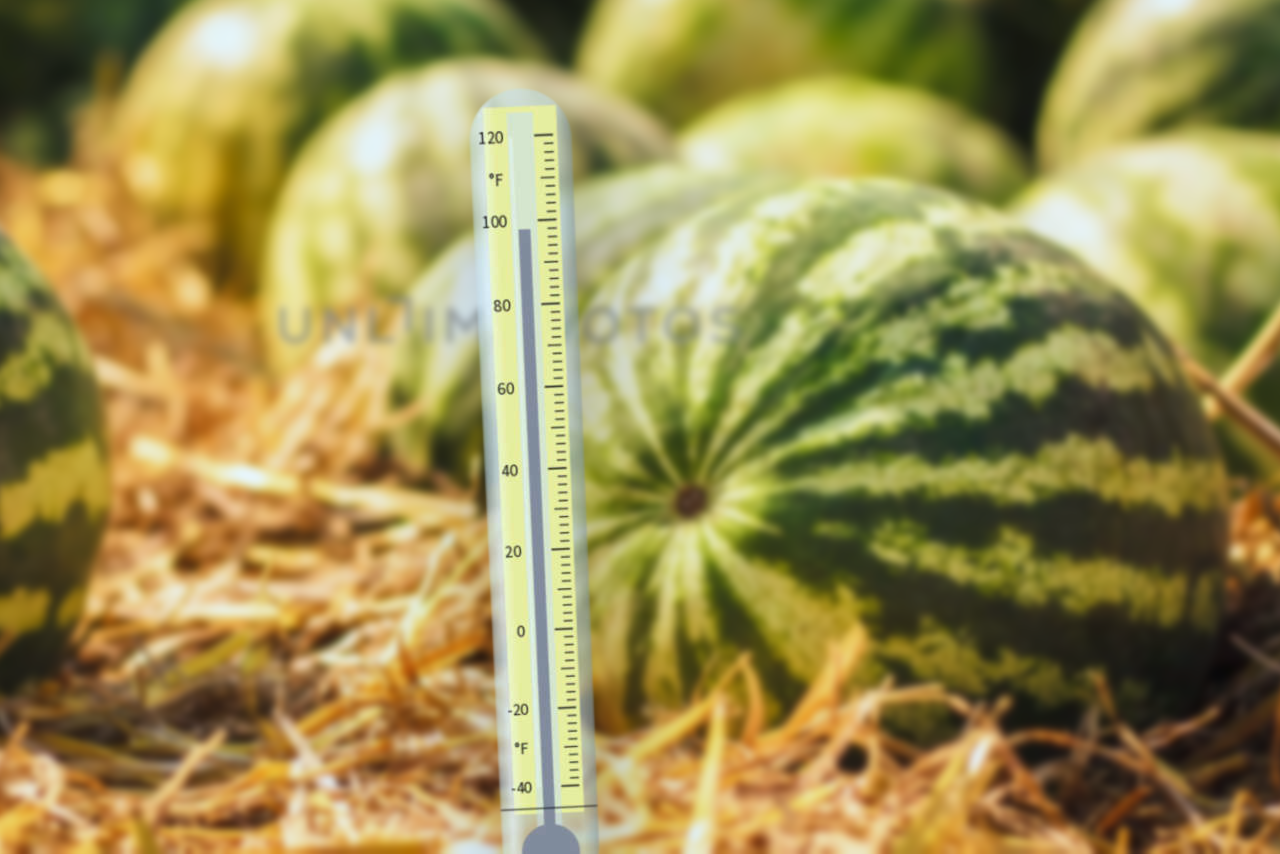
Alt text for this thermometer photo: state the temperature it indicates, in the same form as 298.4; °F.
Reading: 98; °F
